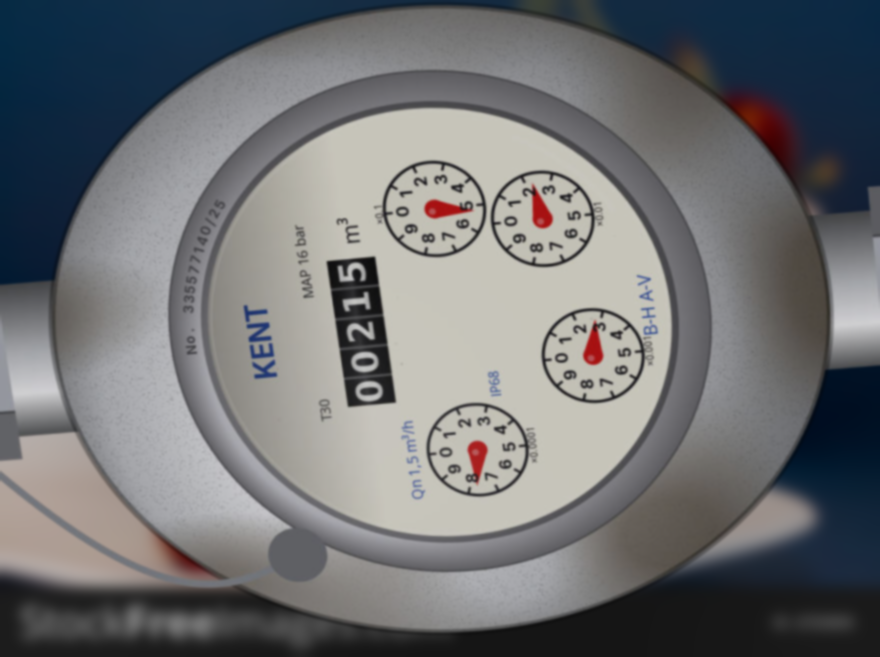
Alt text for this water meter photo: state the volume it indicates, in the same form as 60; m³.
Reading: 215.5227; m³
